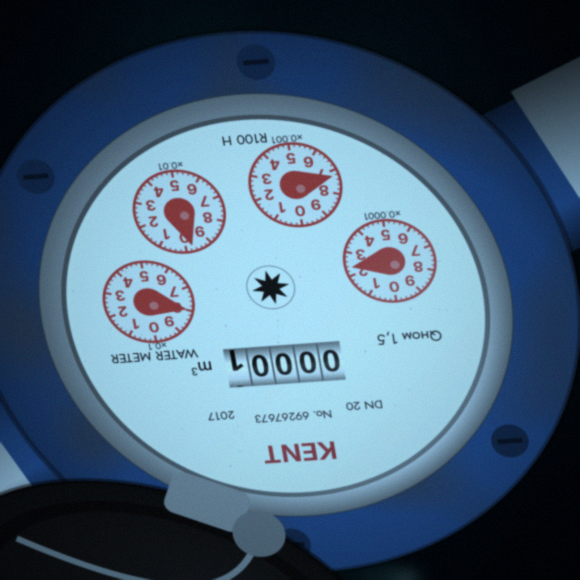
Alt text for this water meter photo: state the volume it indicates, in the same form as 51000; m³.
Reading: 0.7972; m³
